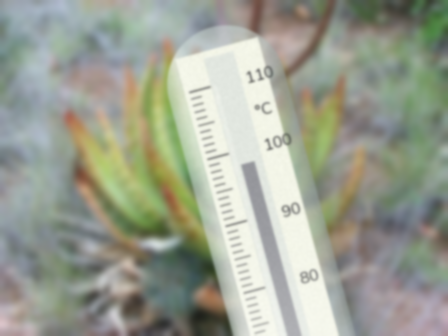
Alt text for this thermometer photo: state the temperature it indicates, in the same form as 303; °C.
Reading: 98; °C
